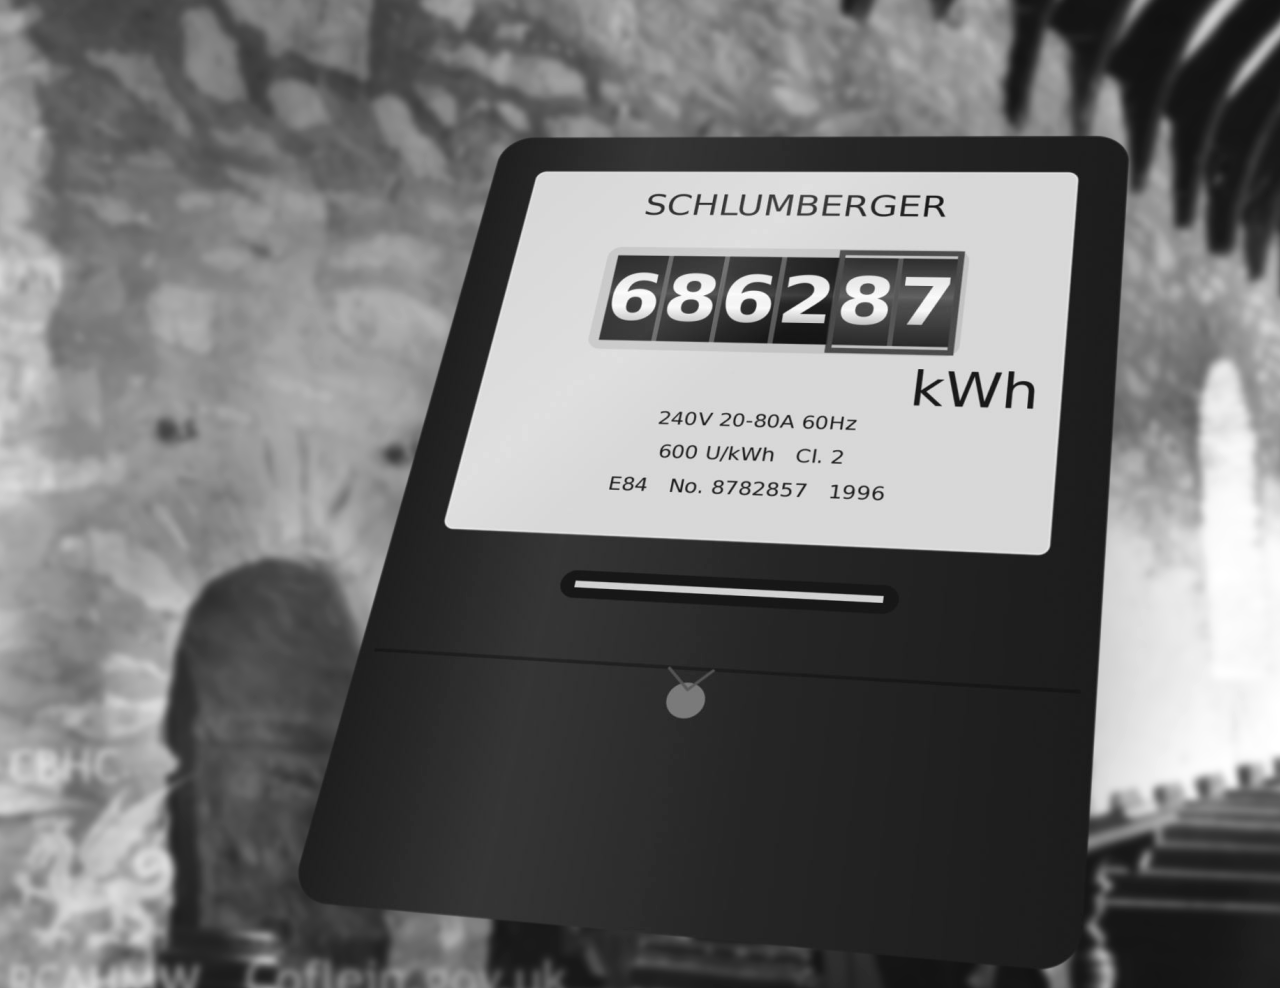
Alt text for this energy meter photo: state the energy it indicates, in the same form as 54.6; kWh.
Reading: 6862.87; kWh
